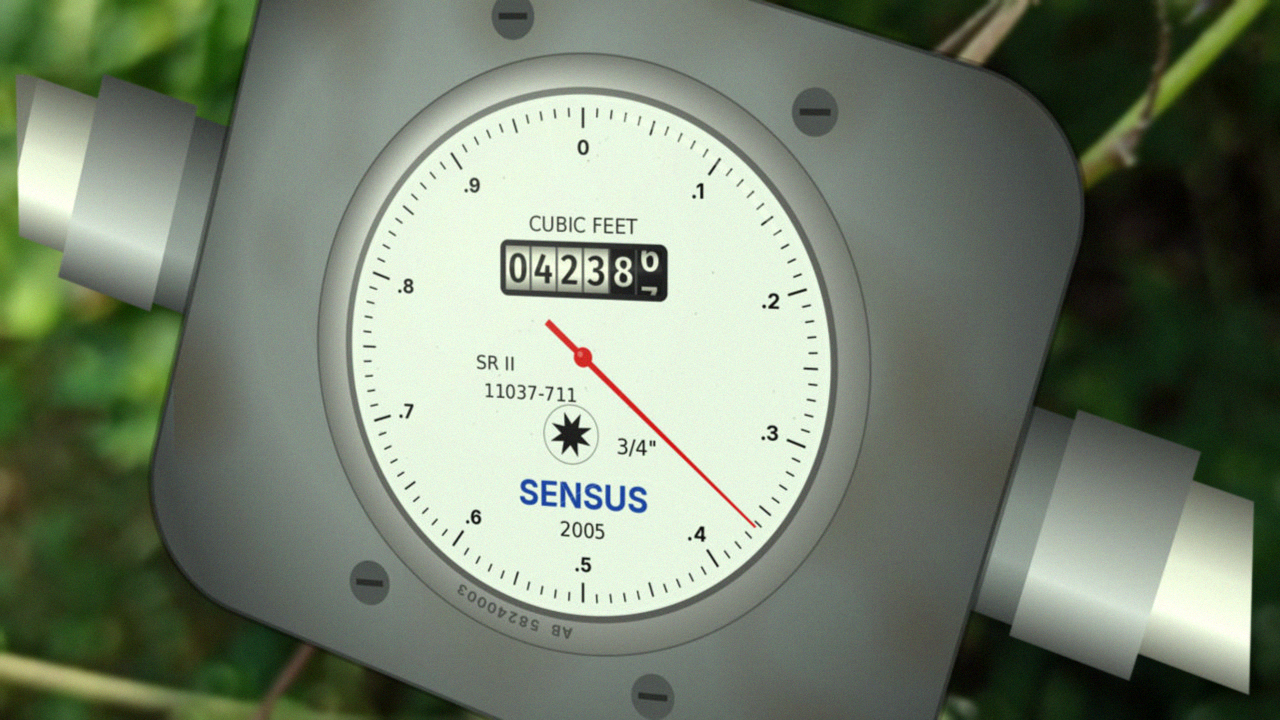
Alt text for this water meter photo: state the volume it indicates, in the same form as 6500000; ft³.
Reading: 42386.36; ft³
